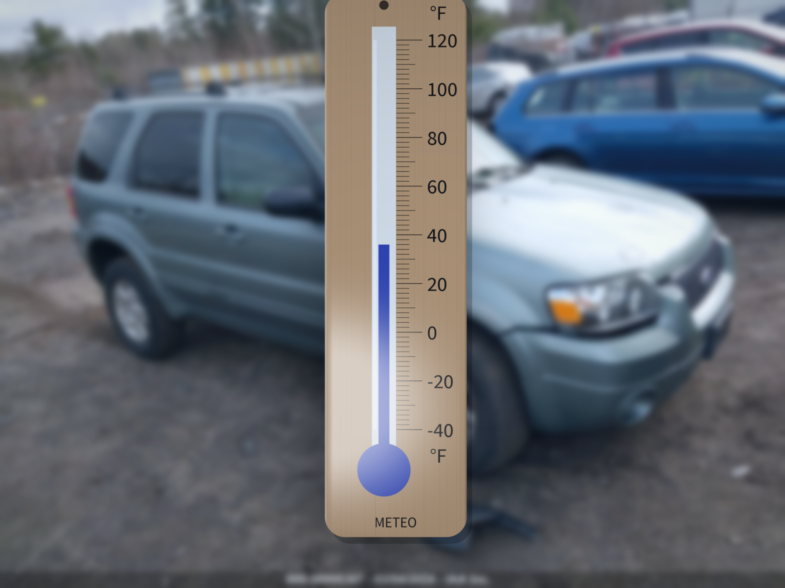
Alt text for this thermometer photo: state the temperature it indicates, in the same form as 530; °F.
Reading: 36; °F
